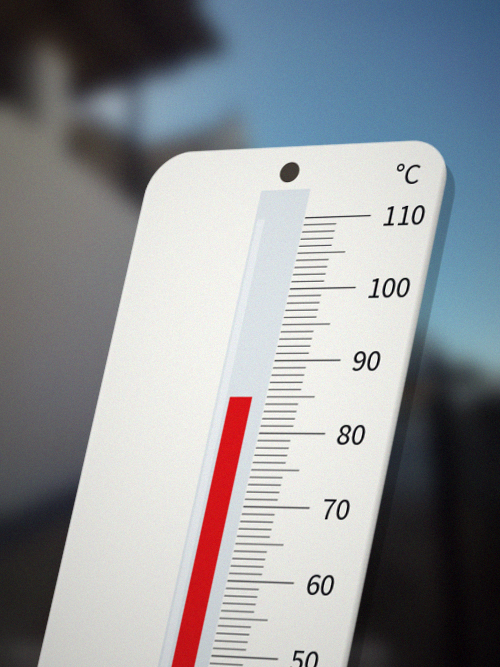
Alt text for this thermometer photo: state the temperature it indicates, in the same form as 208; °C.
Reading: 85; °C
